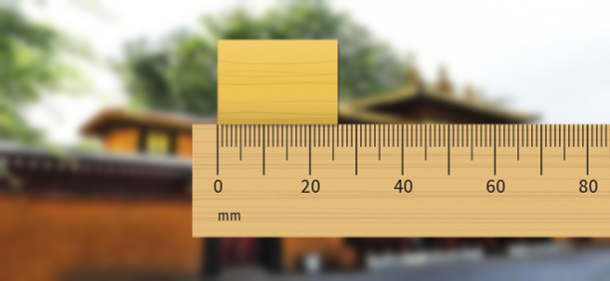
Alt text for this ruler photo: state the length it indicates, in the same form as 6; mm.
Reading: 26; mm
